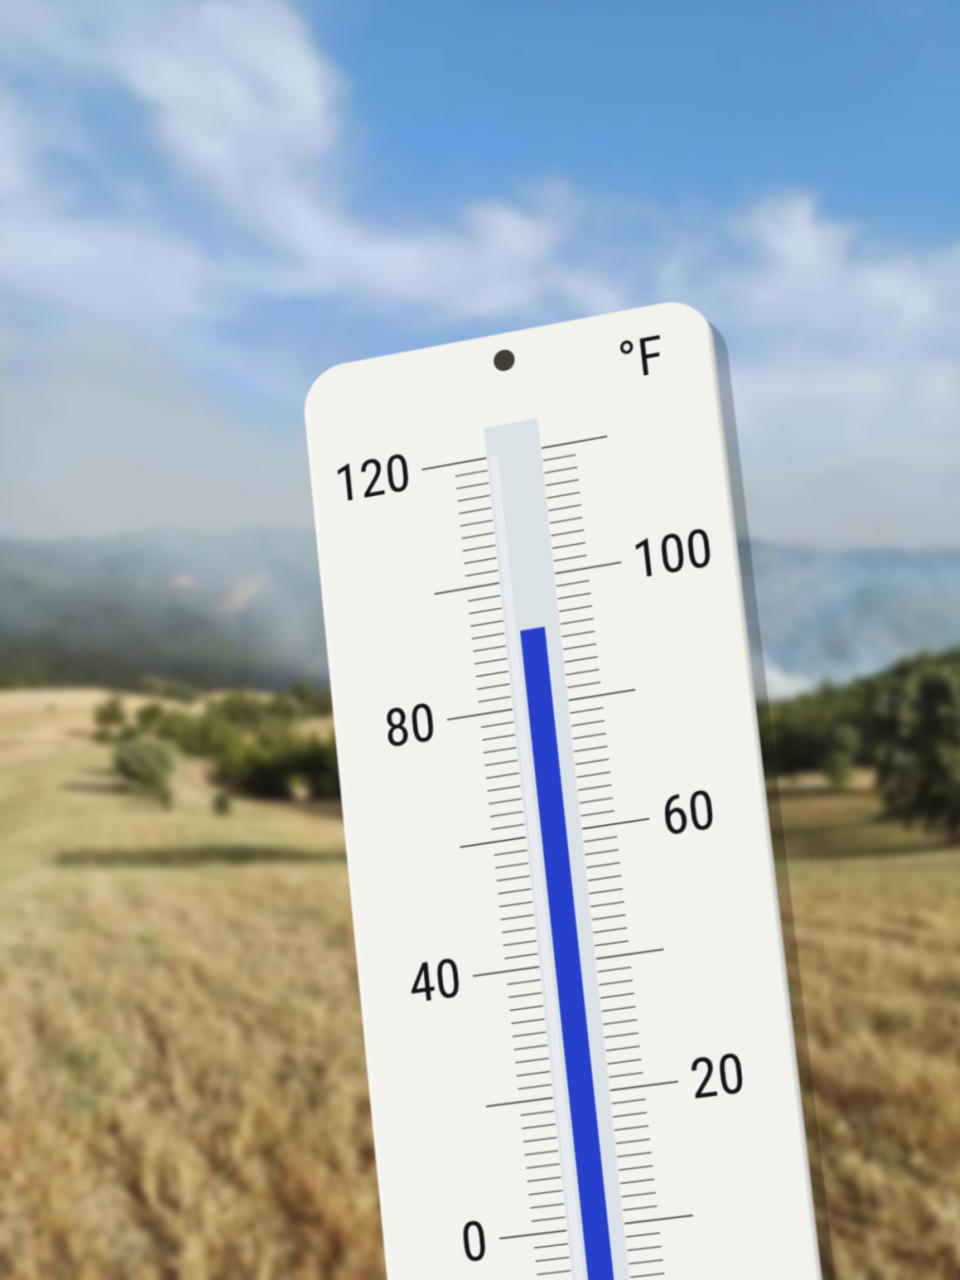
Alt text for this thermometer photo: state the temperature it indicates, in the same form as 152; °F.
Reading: 92; °F
